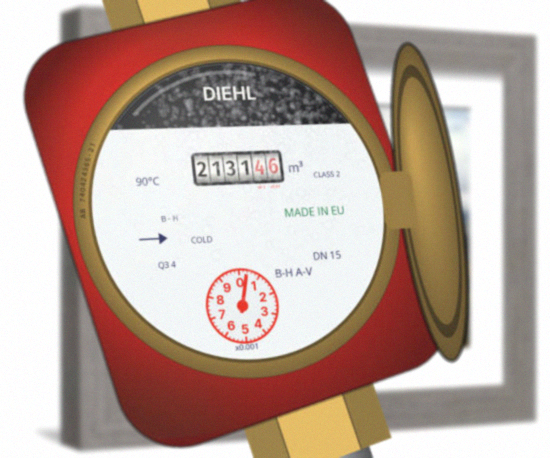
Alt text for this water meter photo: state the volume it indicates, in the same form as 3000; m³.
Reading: 2131.460; m³
